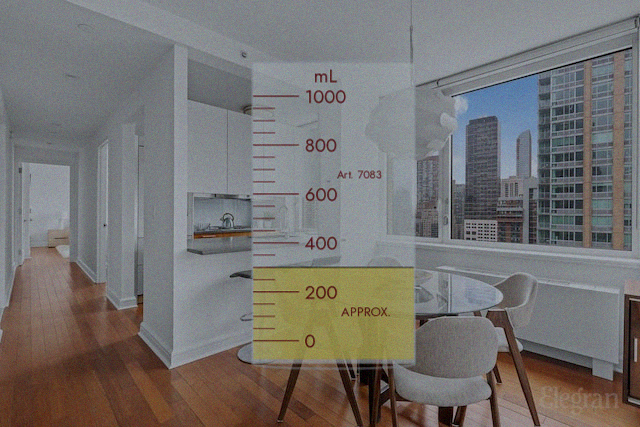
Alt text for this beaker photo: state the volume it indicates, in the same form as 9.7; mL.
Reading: 300; mL
